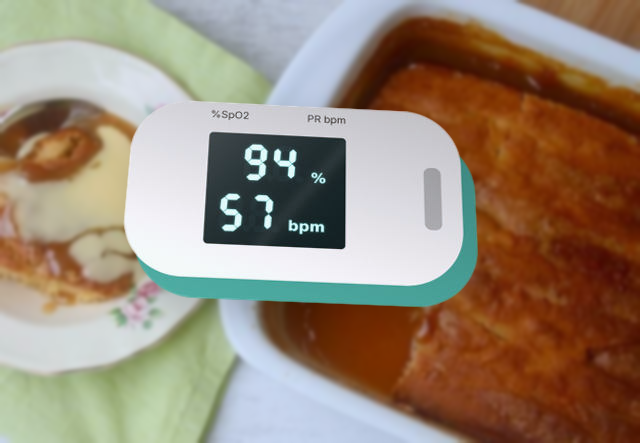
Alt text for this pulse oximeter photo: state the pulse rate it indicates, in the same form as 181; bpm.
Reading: 57; bpm
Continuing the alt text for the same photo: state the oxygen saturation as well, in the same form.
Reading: 94; %
